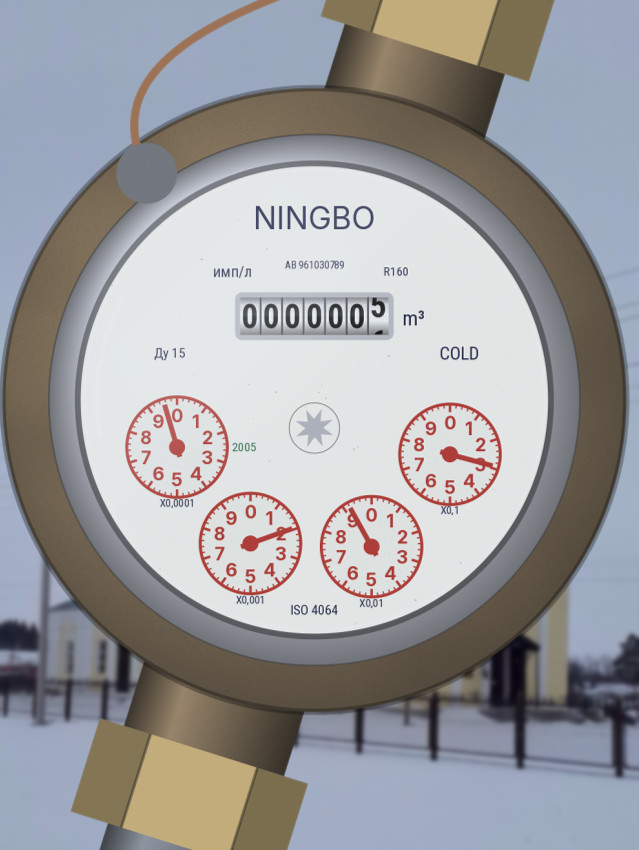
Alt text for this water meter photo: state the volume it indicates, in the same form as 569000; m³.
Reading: 5.2919; m³
